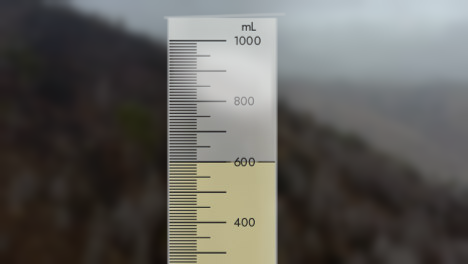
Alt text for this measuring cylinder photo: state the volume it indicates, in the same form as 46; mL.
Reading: 600; mL
